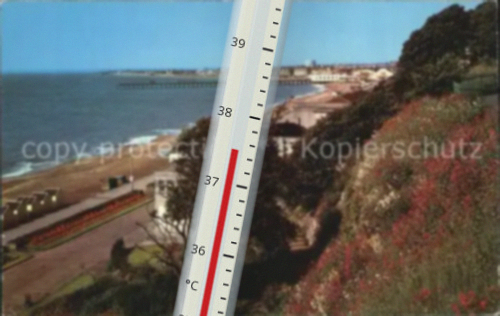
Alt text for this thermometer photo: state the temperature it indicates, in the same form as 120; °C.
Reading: 37.5; °C
